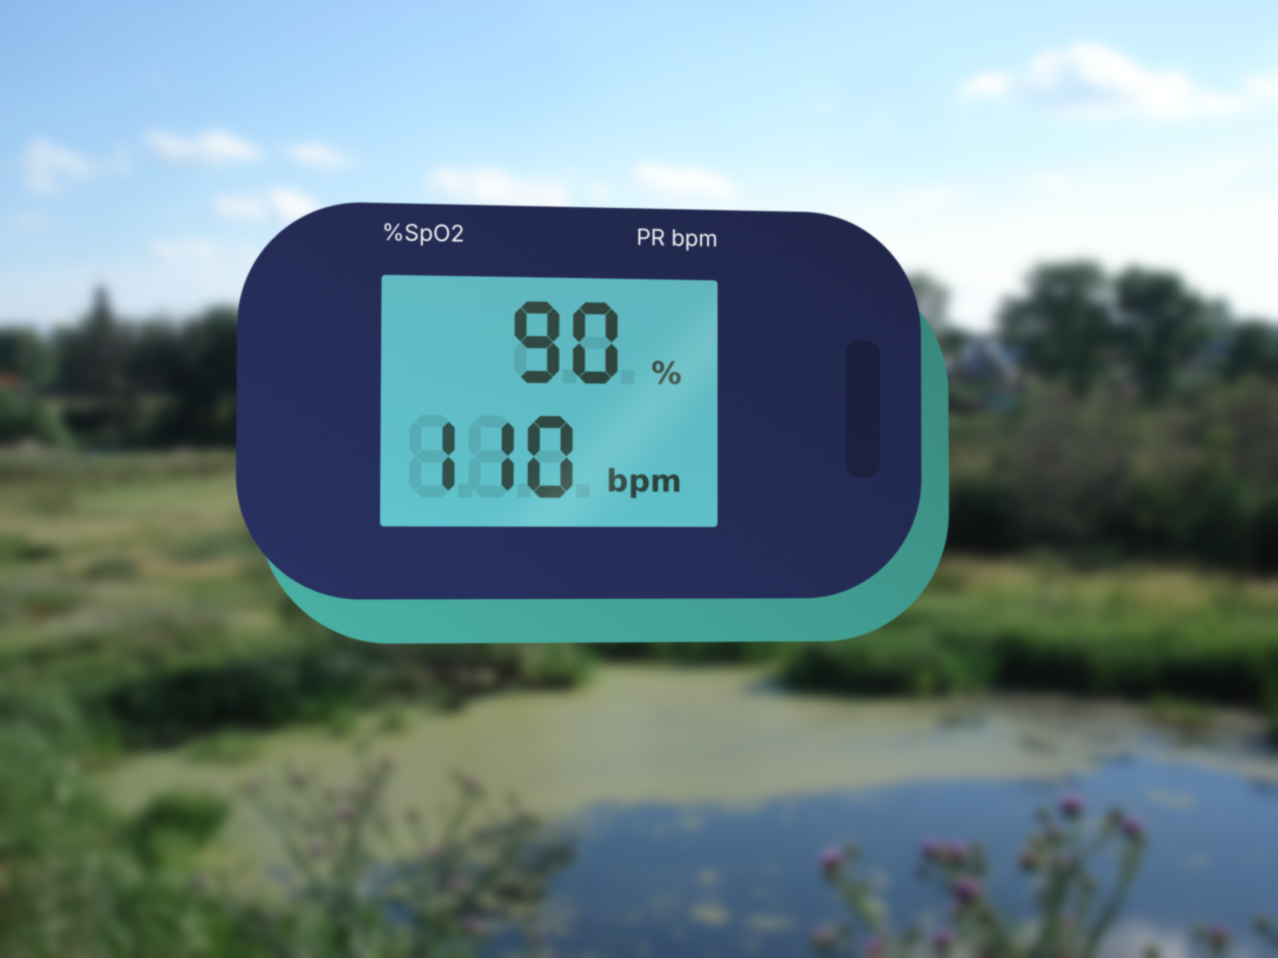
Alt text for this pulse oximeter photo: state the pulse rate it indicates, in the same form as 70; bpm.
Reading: 110; bpm
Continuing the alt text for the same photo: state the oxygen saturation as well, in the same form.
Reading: 90; %
